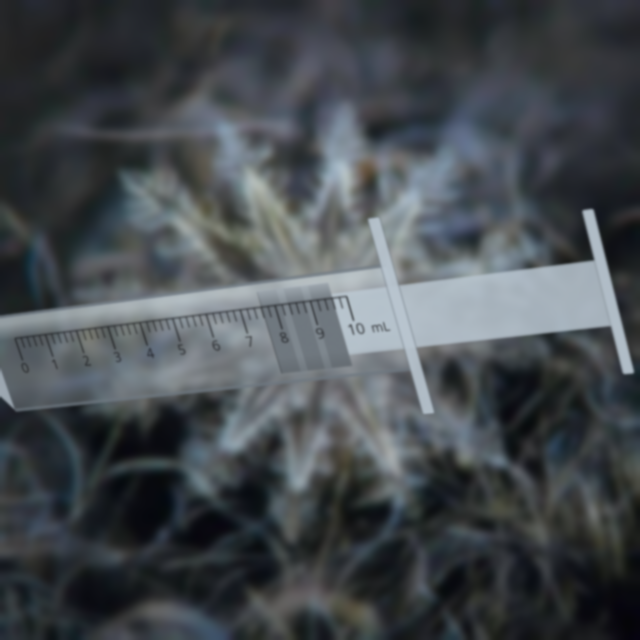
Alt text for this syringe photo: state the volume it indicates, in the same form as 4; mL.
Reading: 7.6; mL
